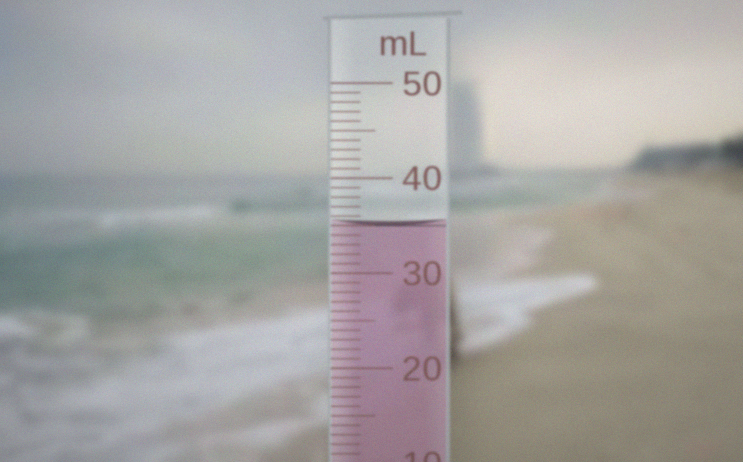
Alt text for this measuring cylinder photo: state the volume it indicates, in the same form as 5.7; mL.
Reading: 35; mL
